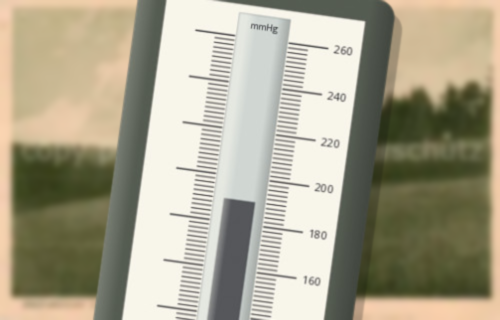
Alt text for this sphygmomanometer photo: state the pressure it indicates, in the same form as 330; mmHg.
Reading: 190; mmHg
